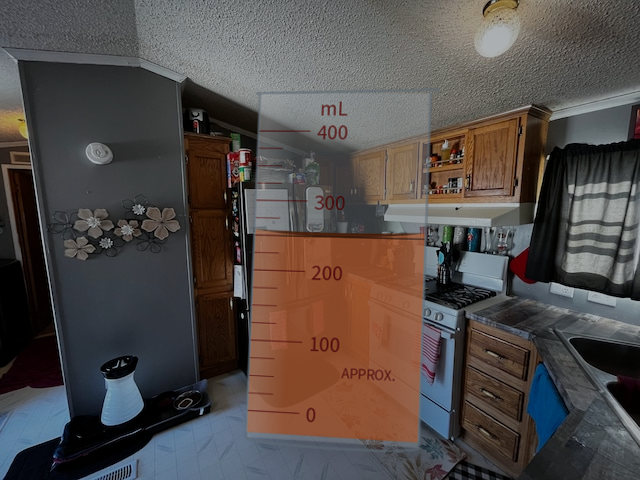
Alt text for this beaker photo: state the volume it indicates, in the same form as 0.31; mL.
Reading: 250; mL
